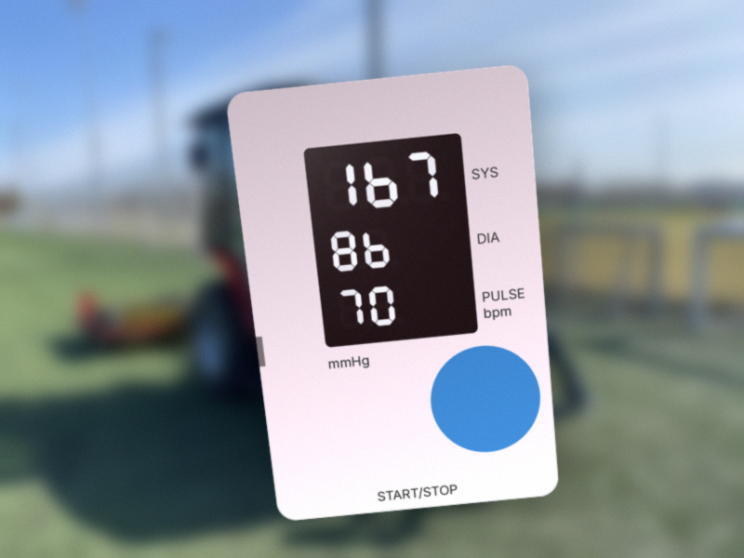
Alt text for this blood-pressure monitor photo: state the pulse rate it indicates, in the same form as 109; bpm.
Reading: 70; bpm
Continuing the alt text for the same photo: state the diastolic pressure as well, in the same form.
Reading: 86; mmHg
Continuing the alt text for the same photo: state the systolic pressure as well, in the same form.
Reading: 167; mmHg
